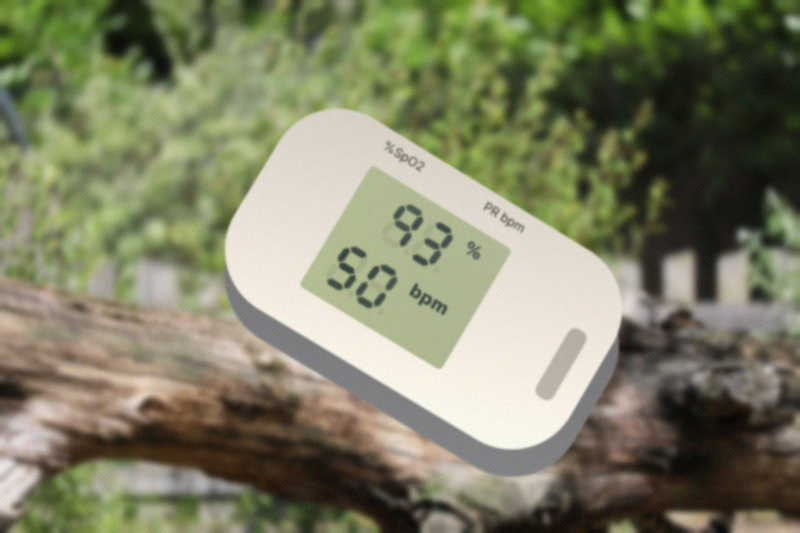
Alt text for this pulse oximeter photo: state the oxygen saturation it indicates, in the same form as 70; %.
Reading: 93; %
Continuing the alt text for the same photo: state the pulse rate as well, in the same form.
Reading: 50; bpm
